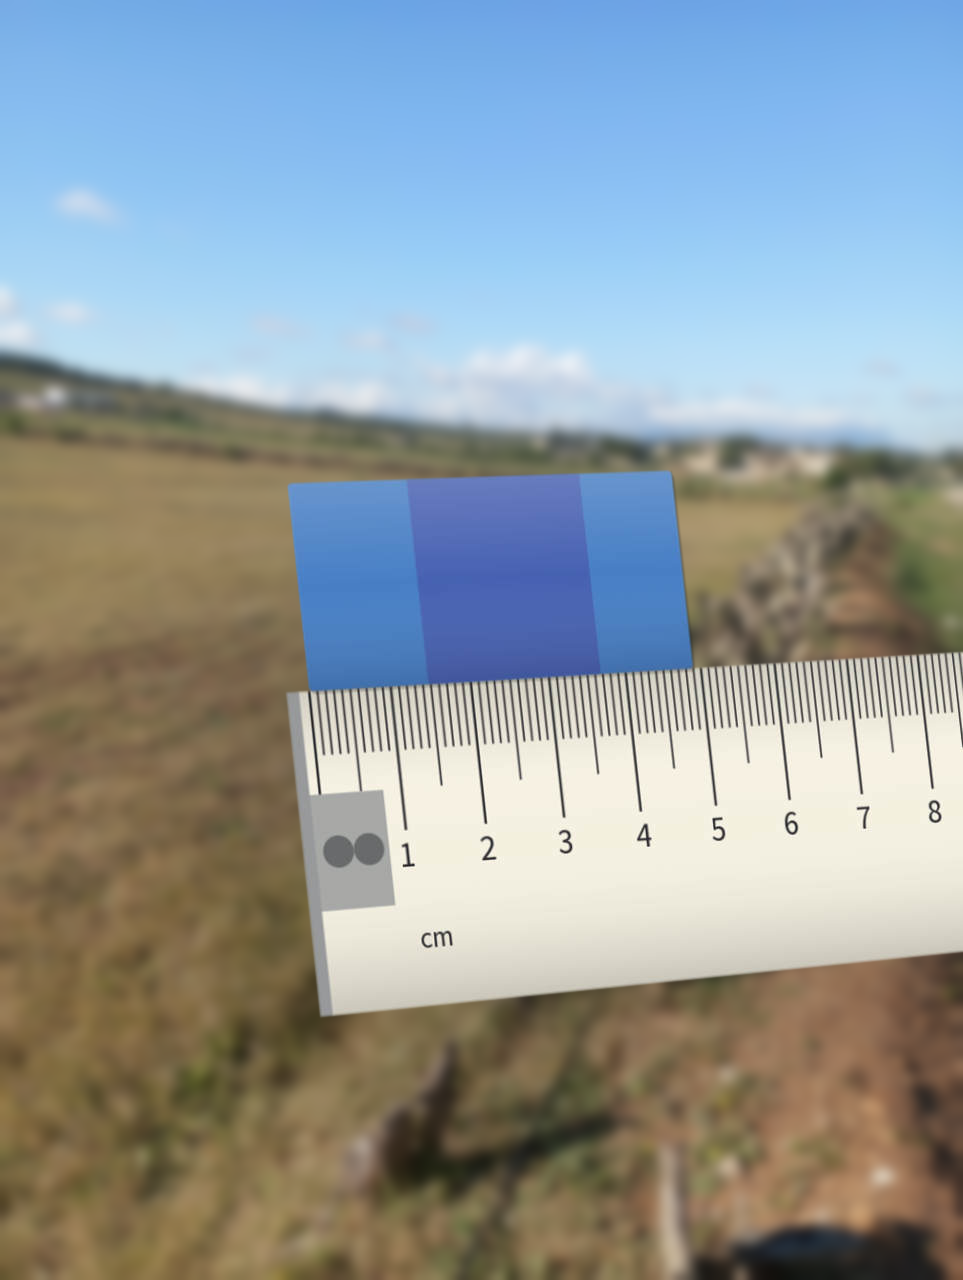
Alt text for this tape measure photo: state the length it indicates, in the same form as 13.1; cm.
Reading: 4.9; cm
